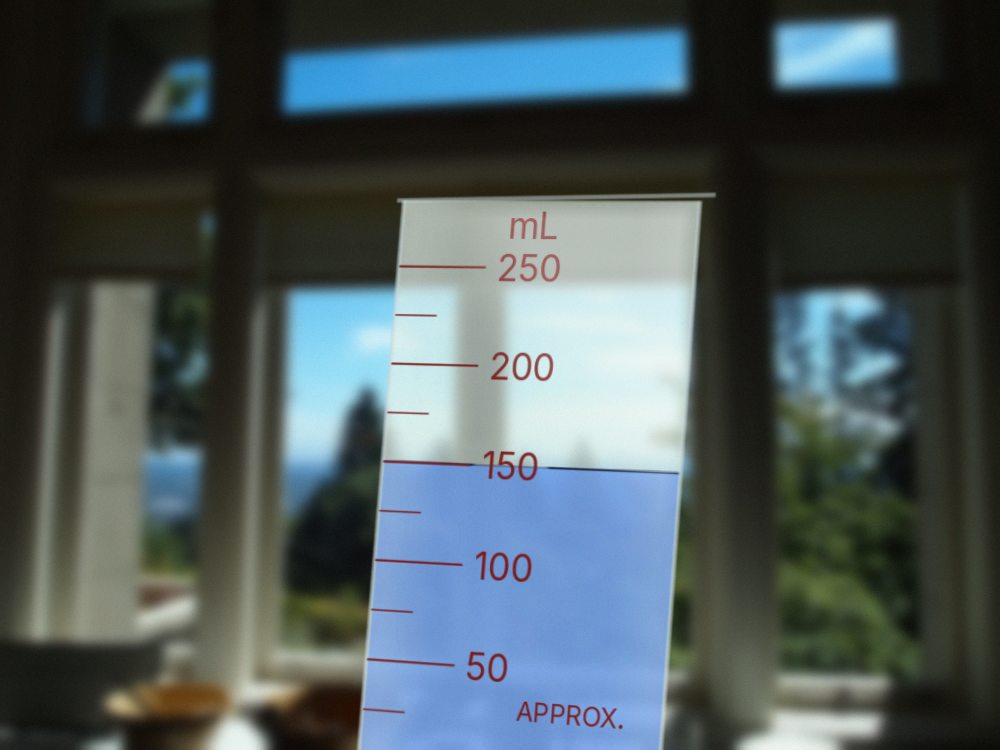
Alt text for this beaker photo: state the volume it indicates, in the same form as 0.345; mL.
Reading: 150; mL
